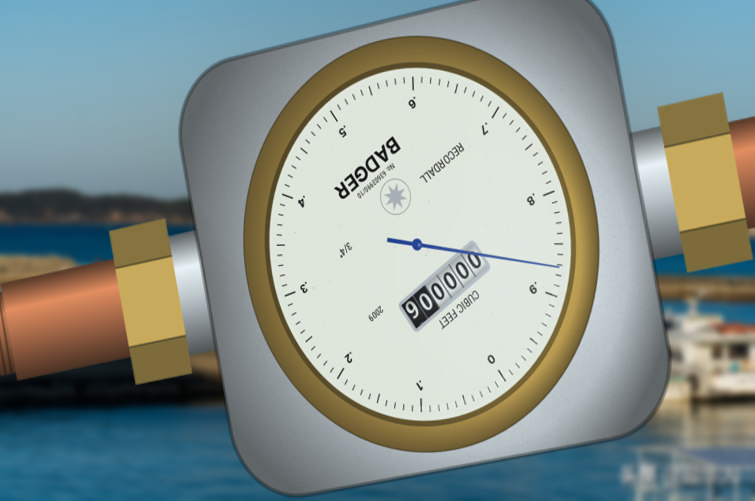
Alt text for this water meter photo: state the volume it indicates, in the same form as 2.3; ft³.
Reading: 5.87; ft³
